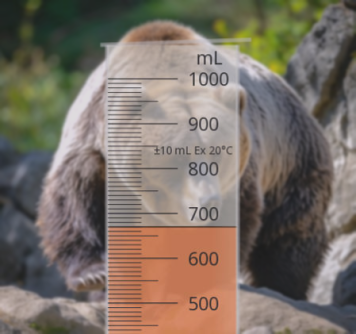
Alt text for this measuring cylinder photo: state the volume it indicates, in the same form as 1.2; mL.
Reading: 670; mL
